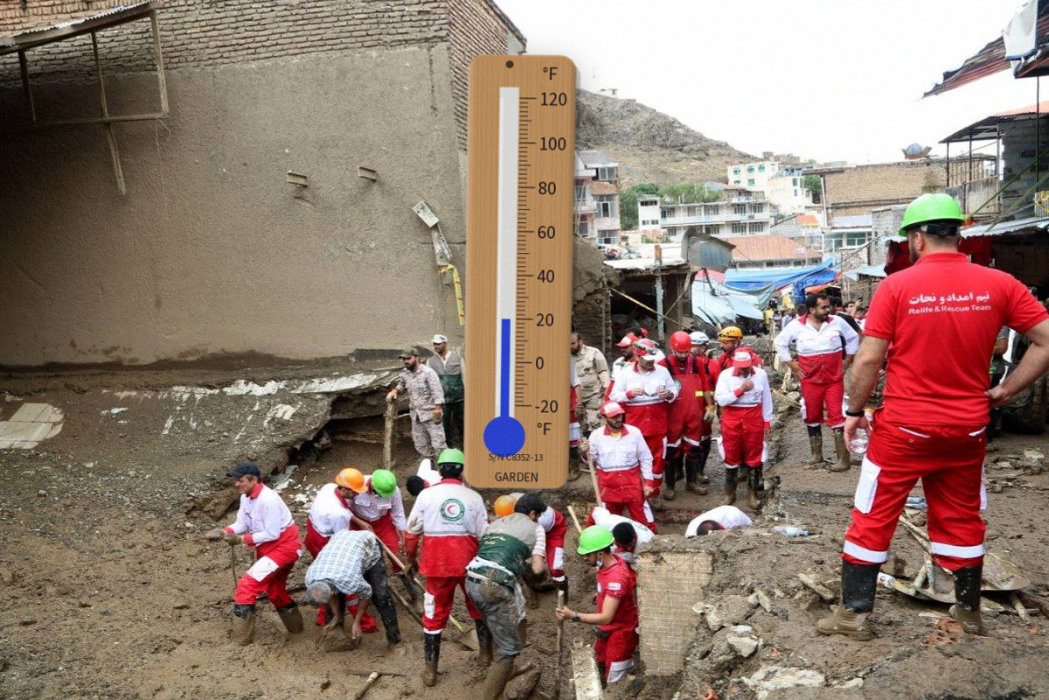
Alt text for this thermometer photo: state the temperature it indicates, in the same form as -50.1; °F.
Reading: 20; °F
